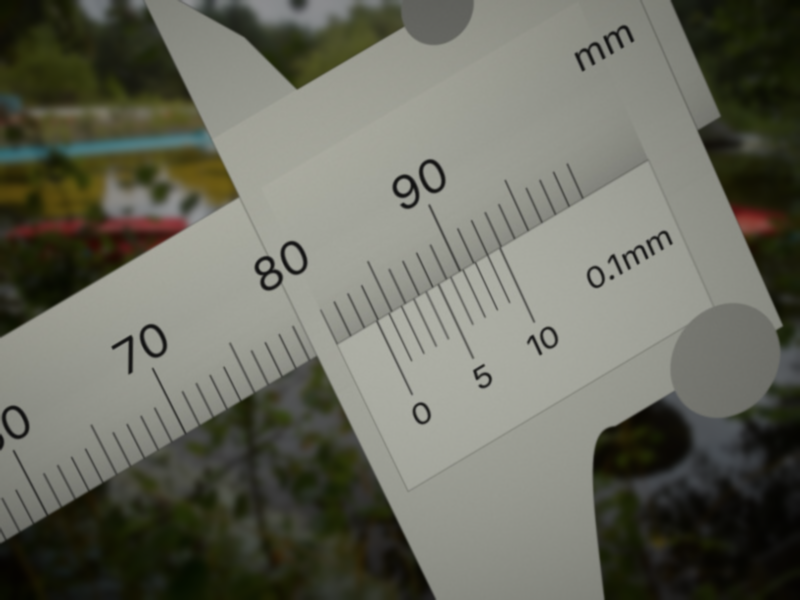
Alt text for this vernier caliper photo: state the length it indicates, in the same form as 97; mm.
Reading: 83.9; mm
